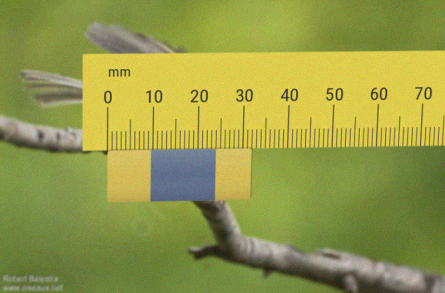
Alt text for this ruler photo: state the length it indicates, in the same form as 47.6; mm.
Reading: 32; mm
